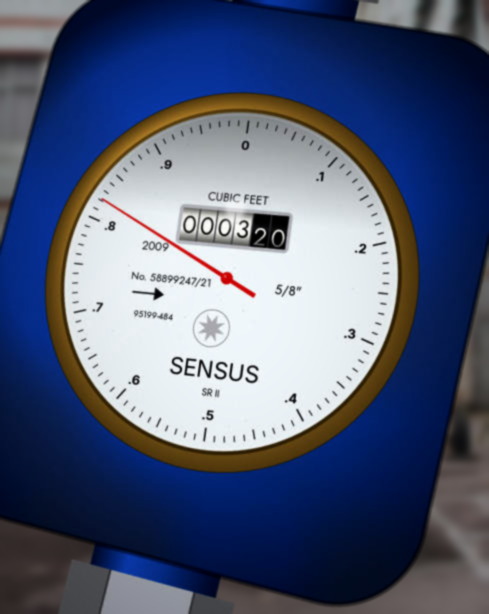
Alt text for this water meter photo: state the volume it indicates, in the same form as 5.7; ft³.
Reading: 319.82; ft³
